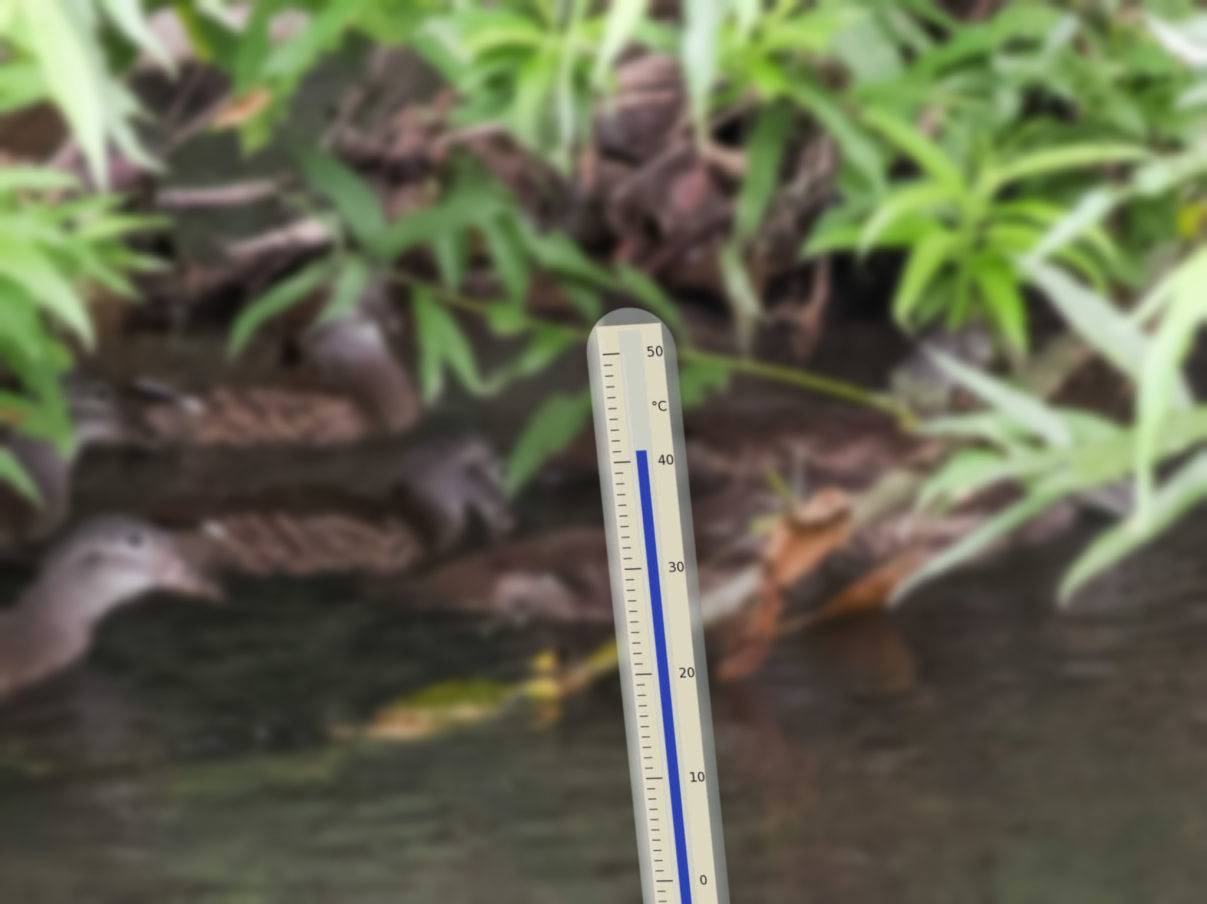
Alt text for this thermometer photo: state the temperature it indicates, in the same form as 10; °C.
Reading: 41; °C
